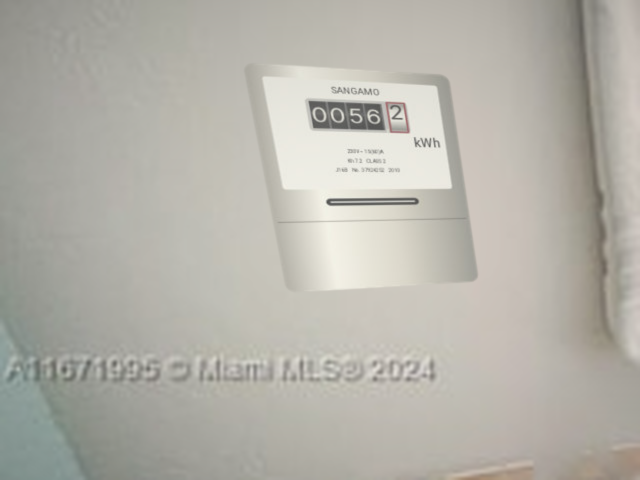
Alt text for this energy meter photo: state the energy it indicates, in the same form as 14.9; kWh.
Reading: 56.2; kWh
